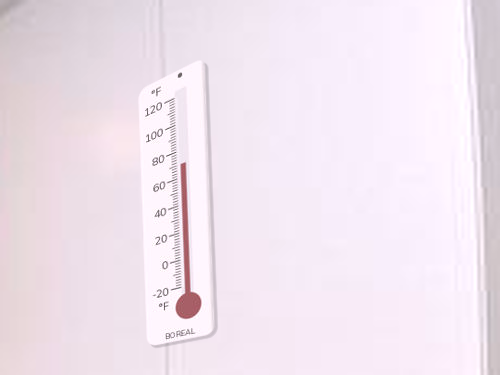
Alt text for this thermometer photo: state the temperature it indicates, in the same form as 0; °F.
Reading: 70; °F
